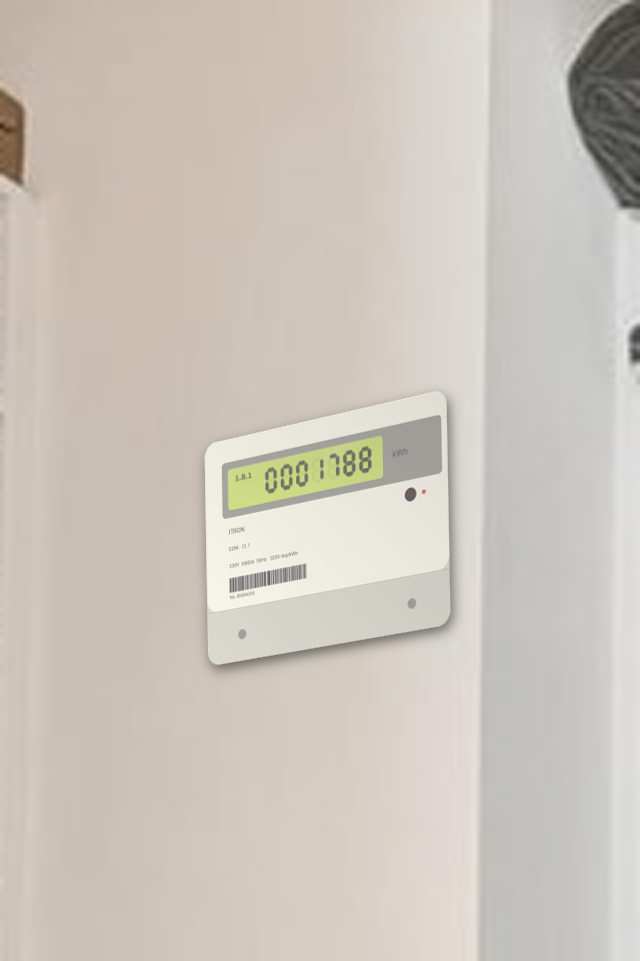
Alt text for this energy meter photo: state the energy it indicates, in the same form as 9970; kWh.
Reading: 1788; kWh
